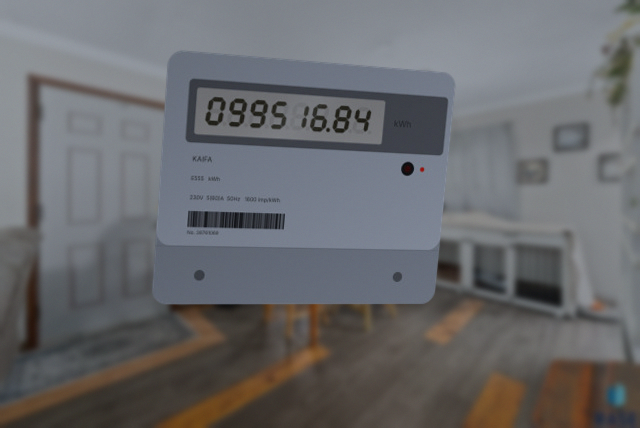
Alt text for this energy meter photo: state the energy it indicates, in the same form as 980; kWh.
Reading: 99516.84; kWh
